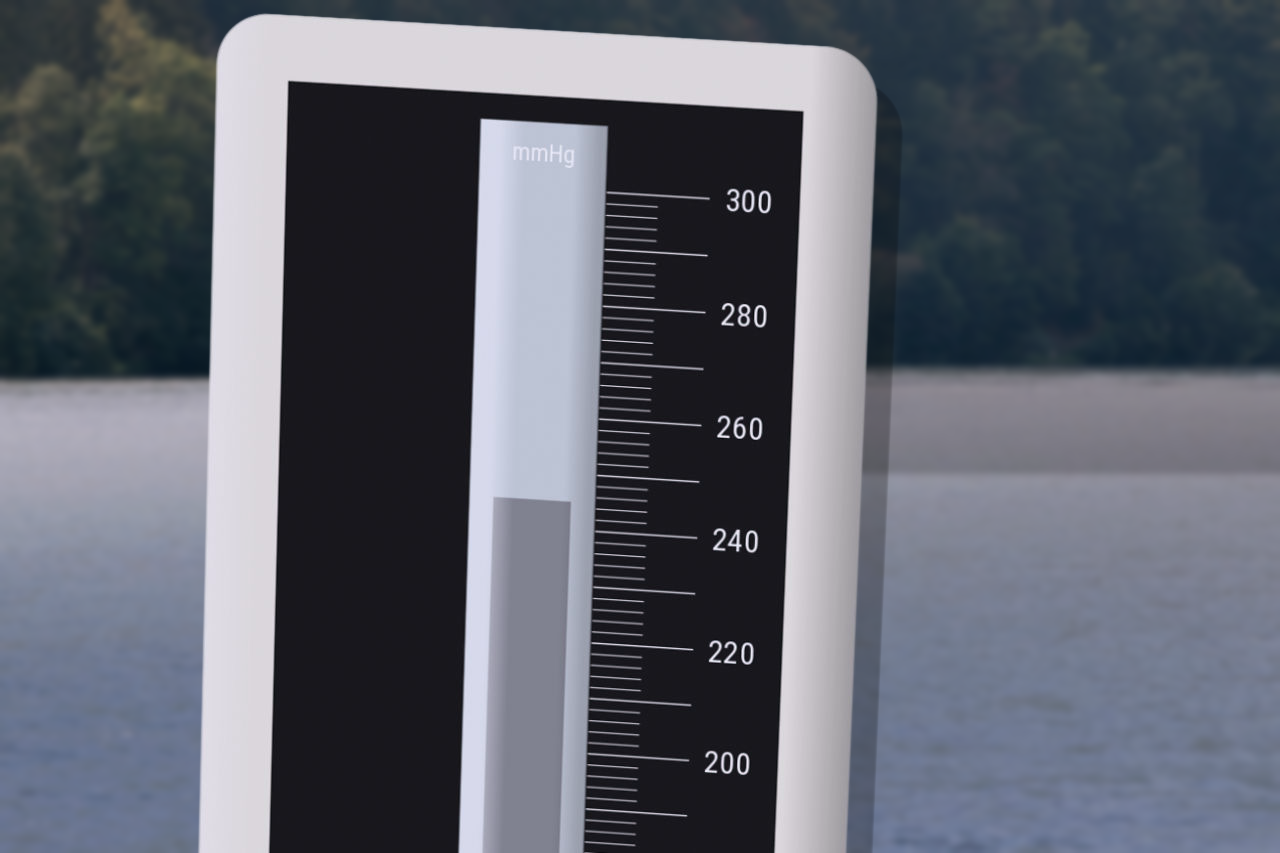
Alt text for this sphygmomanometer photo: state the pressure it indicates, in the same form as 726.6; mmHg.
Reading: 245; mmHg
